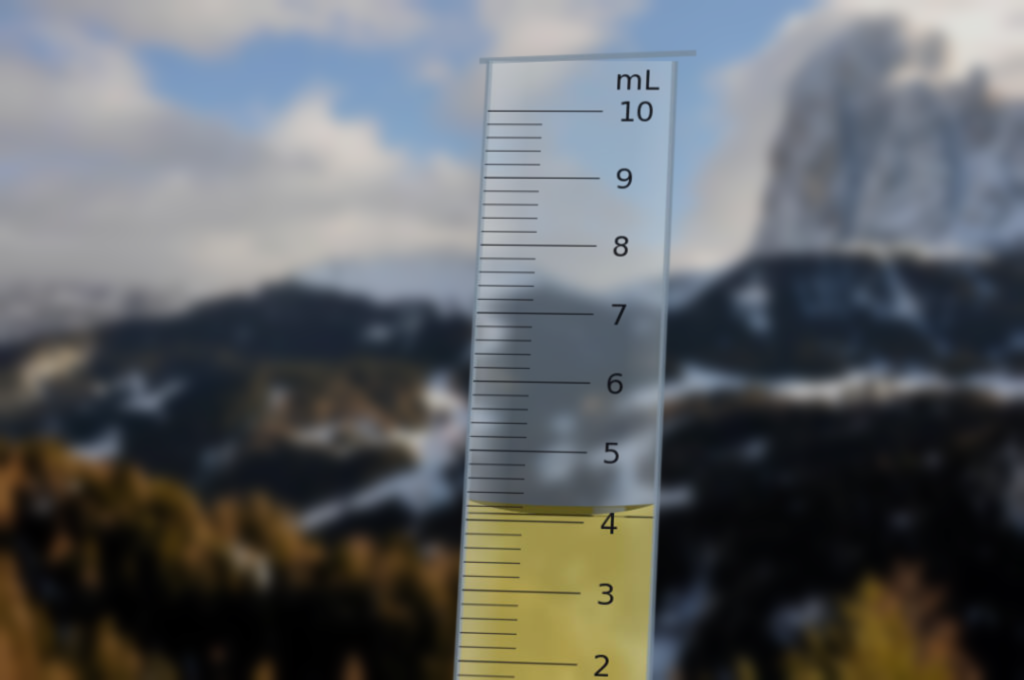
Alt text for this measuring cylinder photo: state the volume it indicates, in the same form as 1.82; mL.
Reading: 4.1; mL
